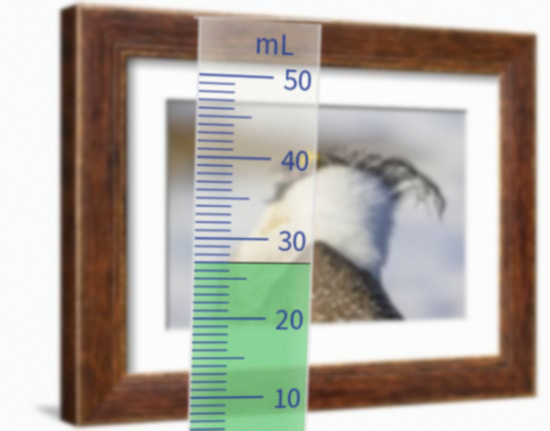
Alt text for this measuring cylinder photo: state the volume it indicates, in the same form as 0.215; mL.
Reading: 27; mL
